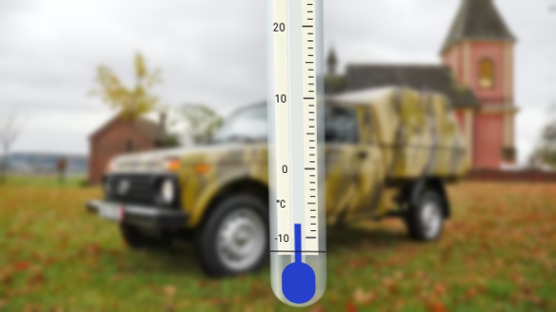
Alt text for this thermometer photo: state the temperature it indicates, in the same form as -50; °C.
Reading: -8; °C
